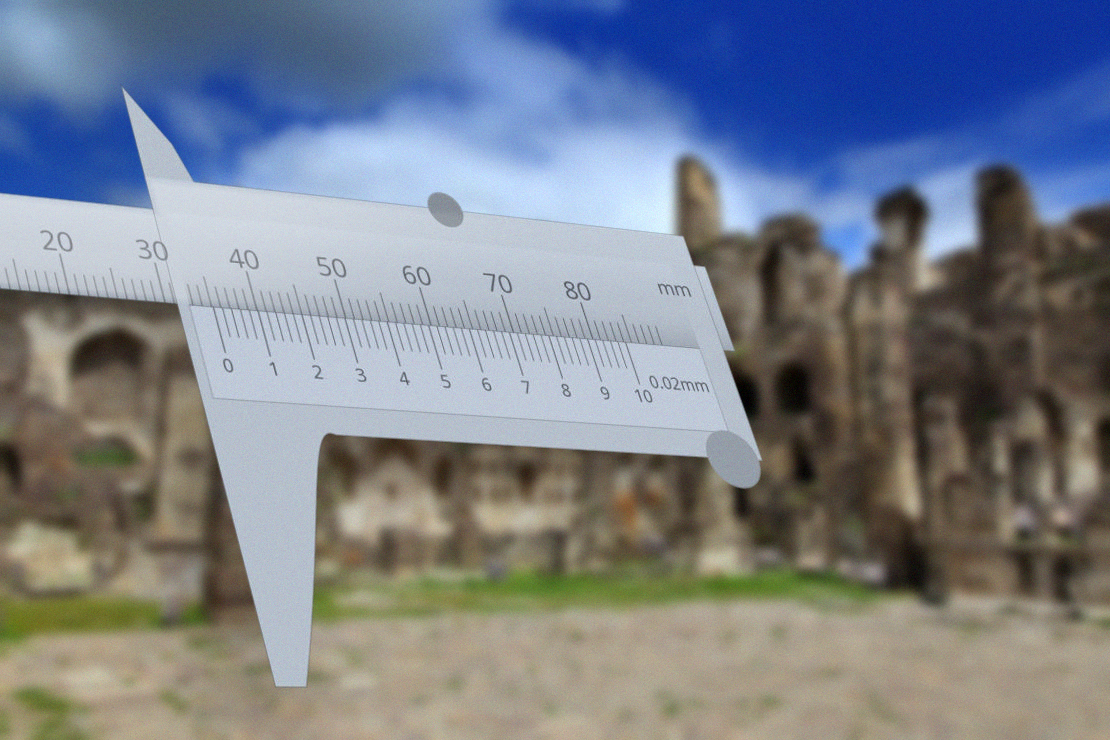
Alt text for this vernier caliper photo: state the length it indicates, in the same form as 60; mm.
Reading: 35.2; mm
